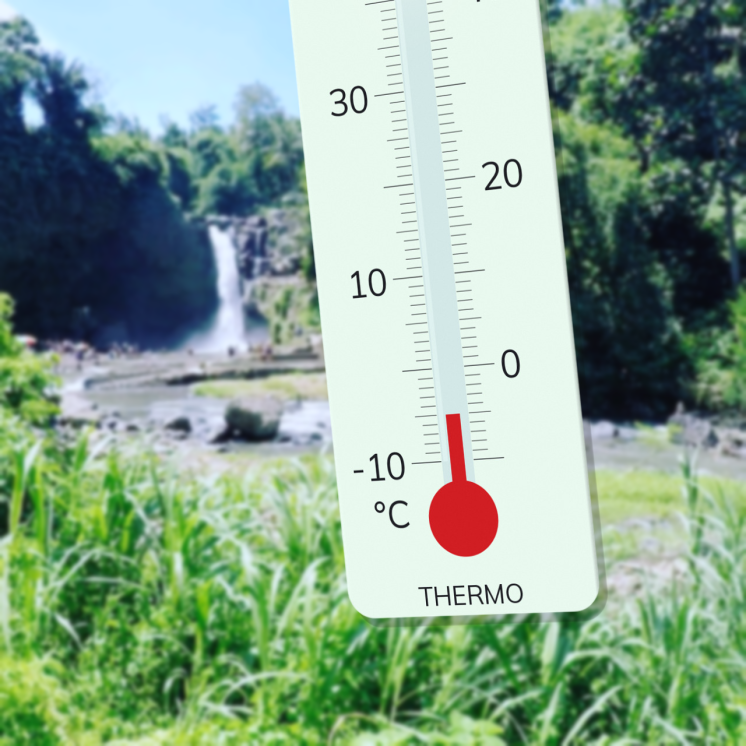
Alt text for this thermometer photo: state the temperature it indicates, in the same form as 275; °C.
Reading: -5; °C
